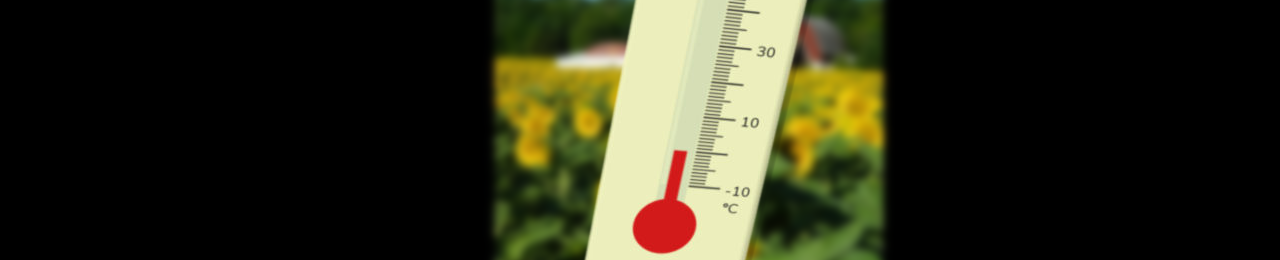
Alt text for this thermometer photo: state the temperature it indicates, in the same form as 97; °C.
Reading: 0; °C
